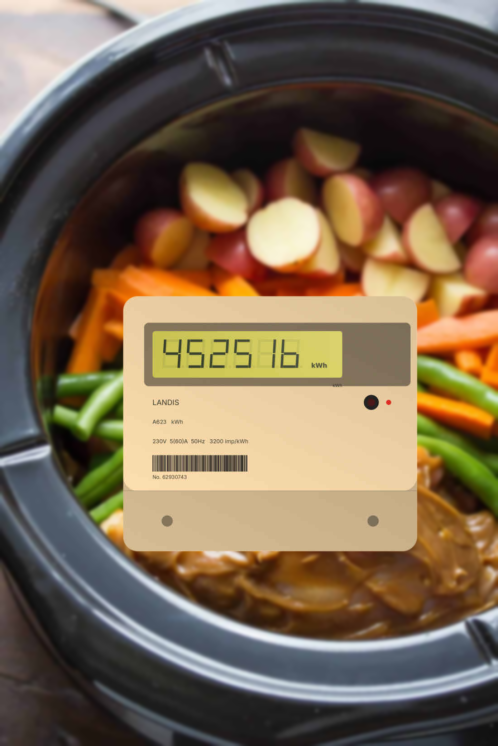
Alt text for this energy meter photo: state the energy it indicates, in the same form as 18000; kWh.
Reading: 452516; kWh
